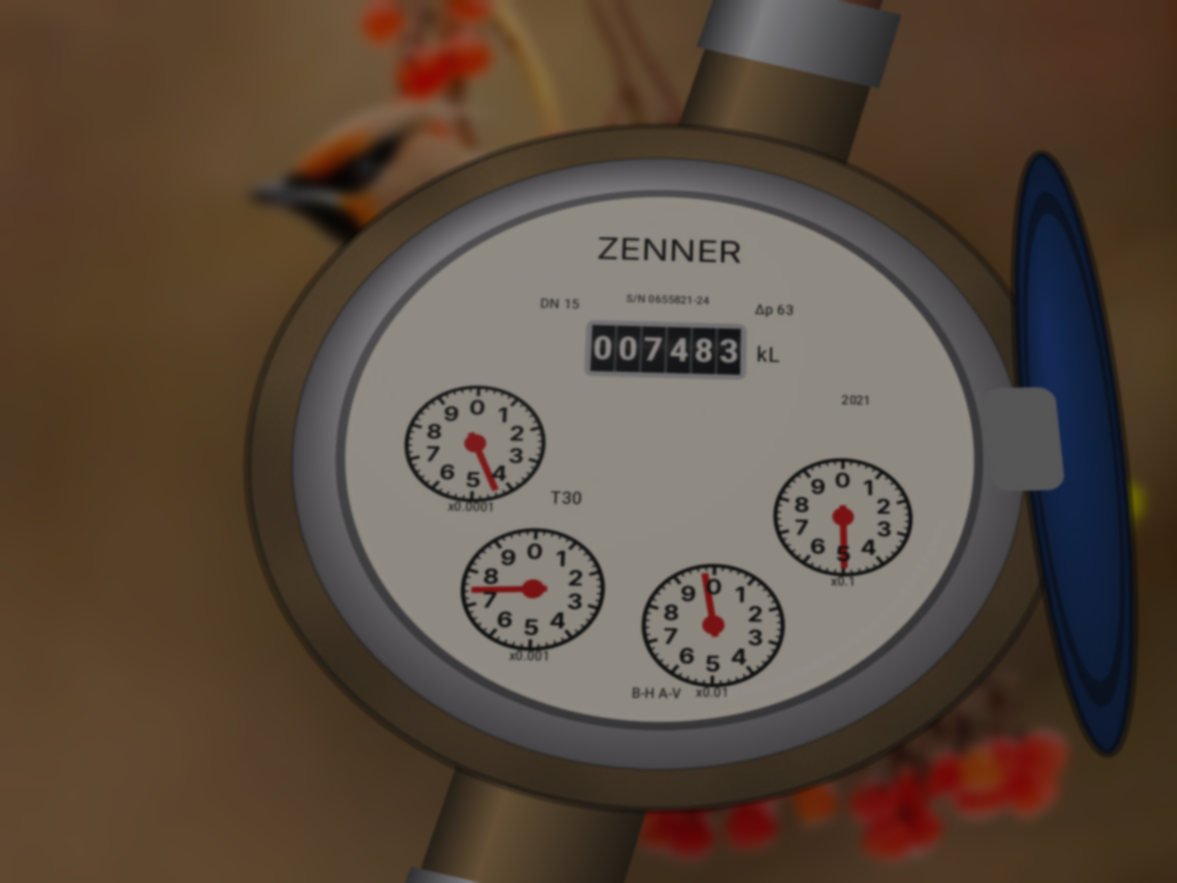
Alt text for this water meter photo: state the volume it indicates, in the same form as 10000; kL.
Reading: 7483.4974; kL
